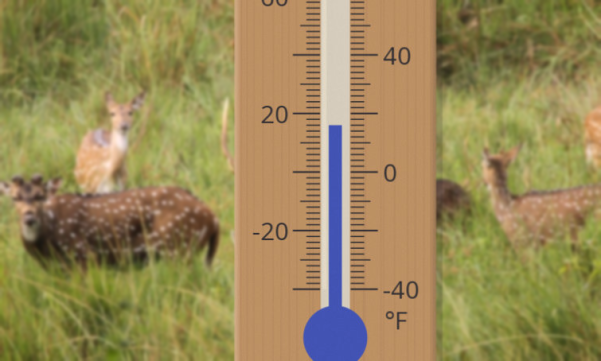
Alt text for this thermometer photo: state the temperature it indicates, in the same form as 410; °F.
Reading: 16; °F
